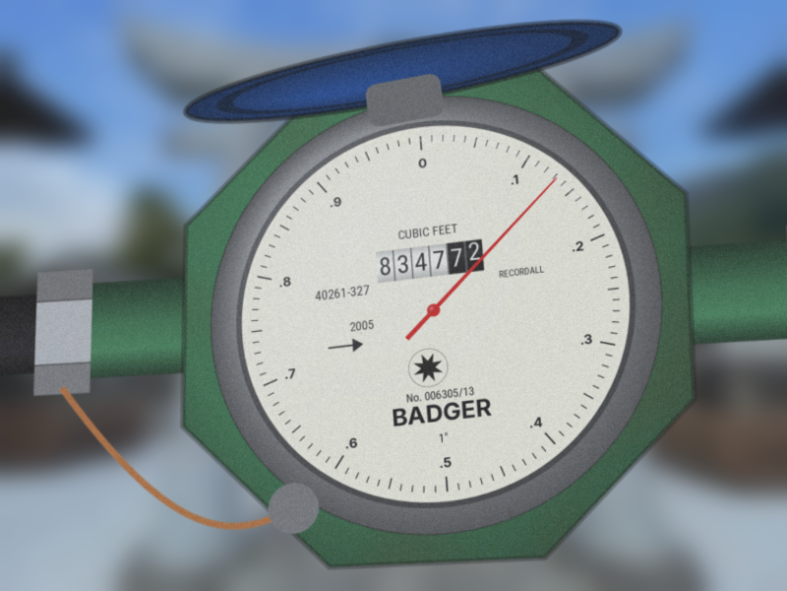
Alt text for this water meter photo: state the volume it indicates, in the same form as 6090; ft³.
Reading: 834772.13; ft³
